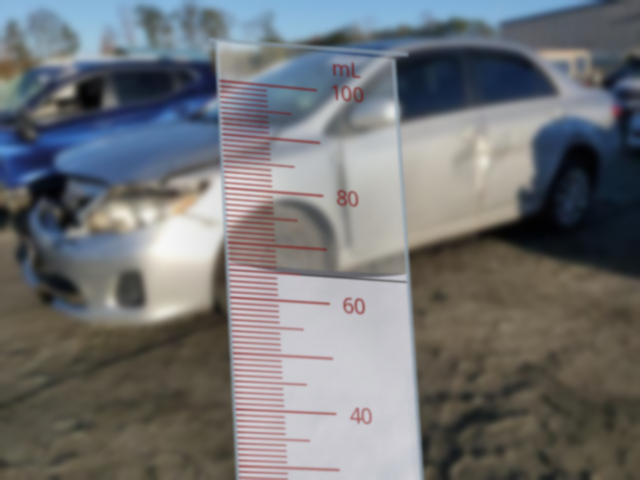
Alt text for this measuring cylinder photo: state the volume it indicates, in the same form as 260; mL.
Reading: 65; mL
